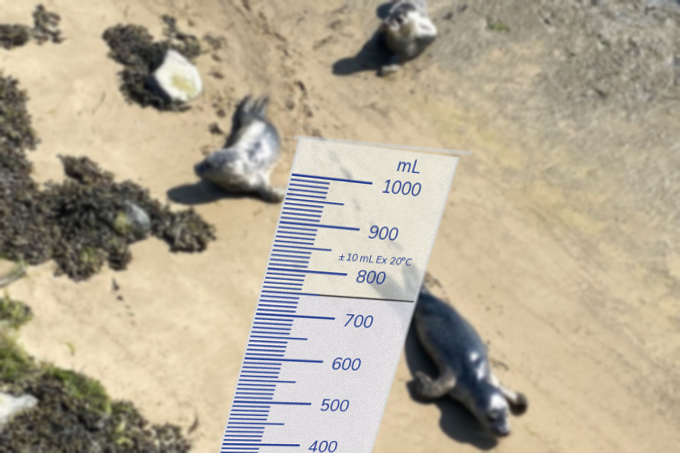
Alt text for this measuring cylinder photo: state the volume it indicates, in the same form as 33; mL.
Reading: 750; mL
